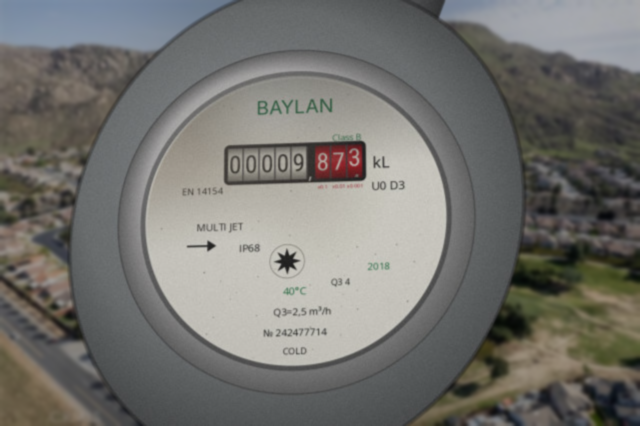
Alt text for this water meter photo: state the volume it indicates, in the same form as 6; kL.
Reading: 9.873; kL
